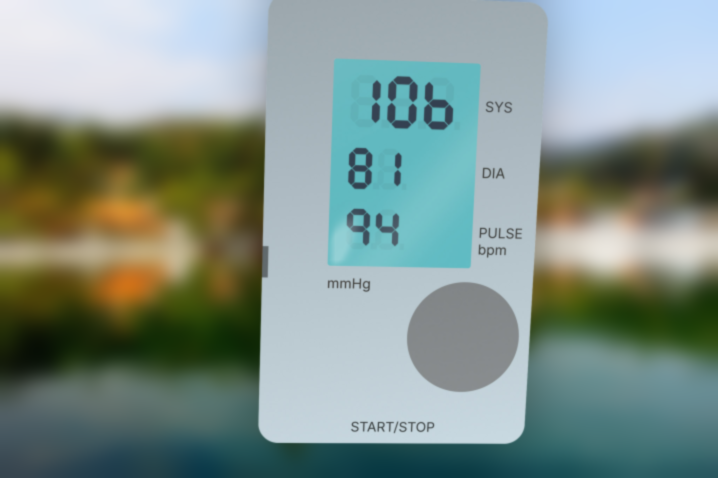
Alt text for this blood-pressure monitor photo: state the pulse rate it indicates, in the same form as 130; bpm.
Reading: 94; bpm
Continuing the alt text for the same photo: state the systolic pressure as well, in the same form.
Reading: 106; mmHg
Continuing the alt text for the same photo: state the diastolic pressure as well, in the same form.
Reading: 81; mmHg
